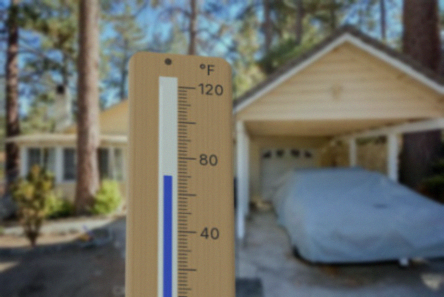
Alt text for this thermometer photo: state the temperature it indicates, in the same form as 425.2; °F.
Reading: 70; °F
